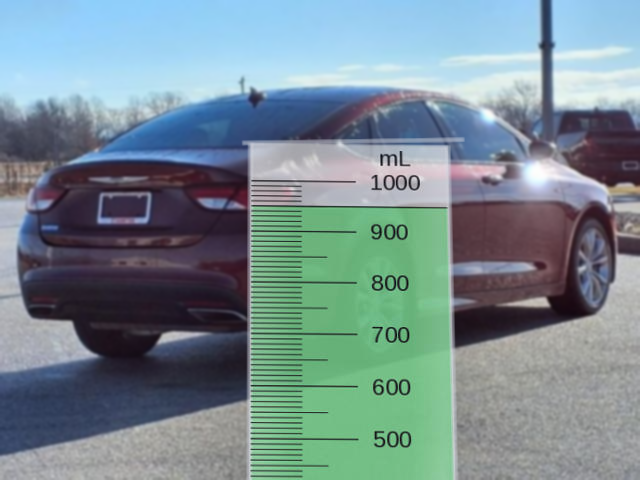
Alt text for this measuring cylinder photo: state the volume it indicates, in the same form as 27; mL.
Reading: 950; mL
